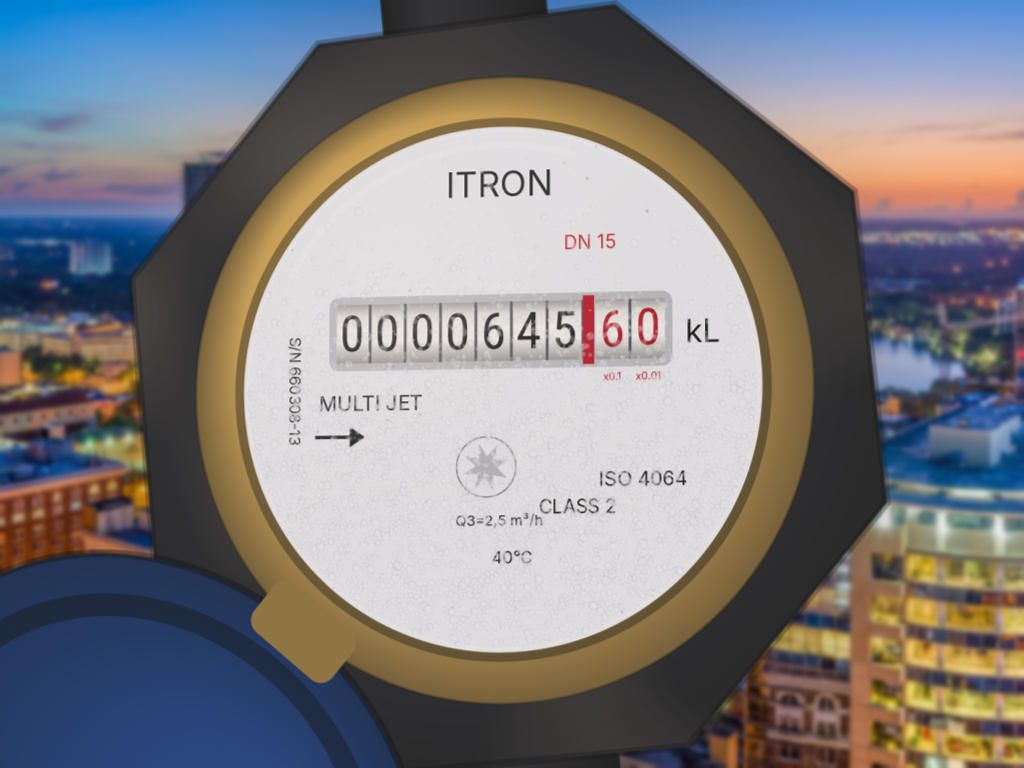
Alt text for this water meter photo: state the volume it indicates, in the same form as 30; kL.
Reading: 645.60; kL
